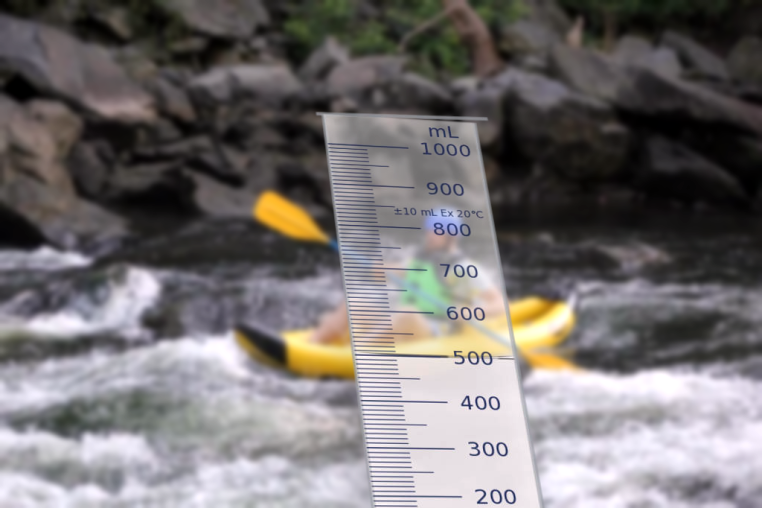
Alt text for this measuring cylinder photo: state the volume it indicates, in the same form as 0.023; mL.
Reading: 500; mL
